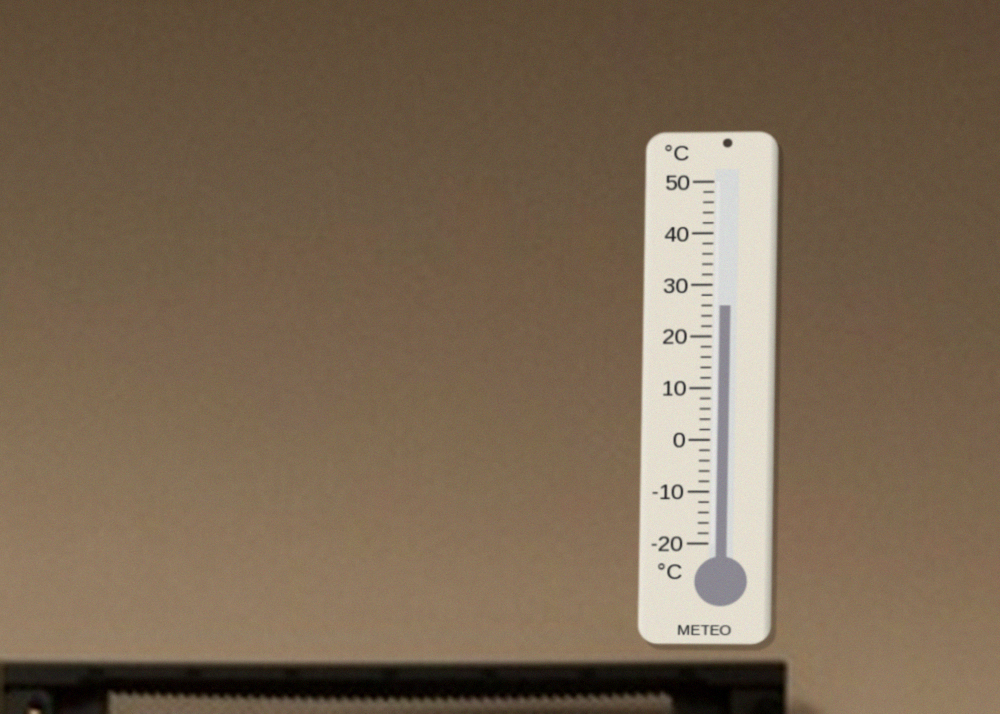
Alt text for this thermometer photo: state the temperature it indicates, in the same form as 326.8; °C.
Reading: 26; °C
